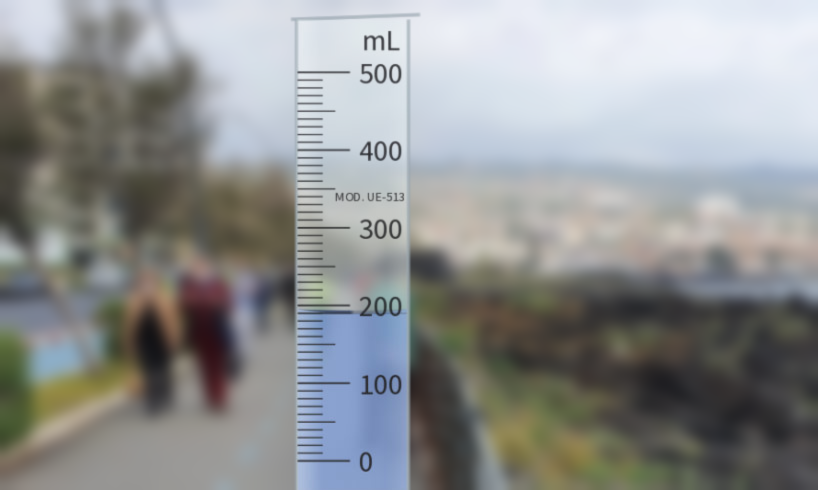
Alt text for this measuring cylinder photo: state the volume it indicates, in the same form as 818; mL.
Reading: 190; mL
